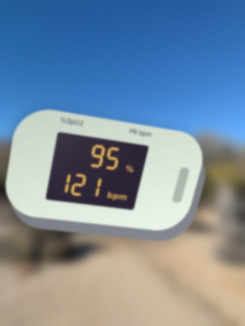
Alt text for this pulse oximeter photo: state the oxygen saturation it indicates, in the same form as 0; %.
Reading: 95; %
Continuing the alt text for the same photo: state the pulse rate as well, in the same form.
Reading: 121; bpm
